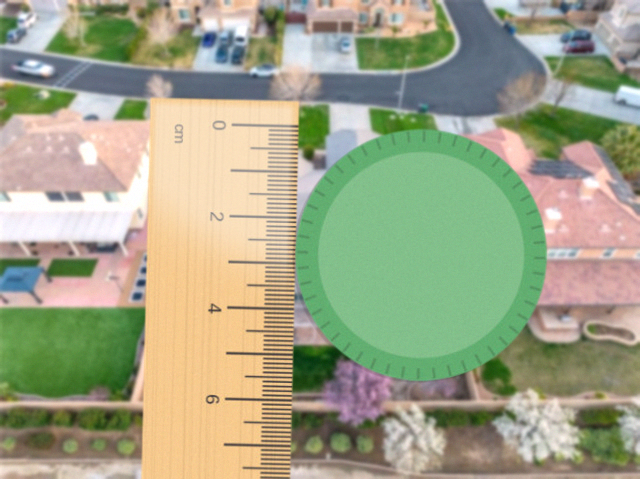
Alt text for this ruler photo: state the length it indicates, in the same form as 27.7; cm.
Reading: 5.5; cm
